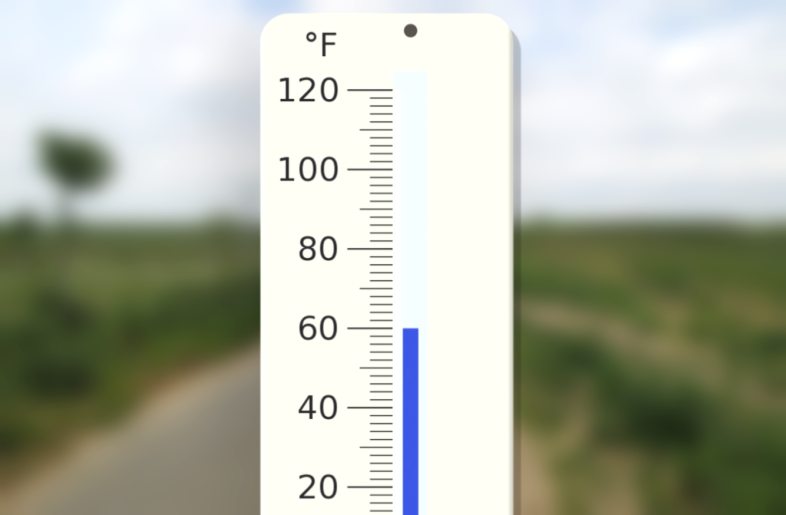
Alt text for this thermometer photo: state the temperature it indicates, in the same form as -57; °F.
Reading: 60; °F
